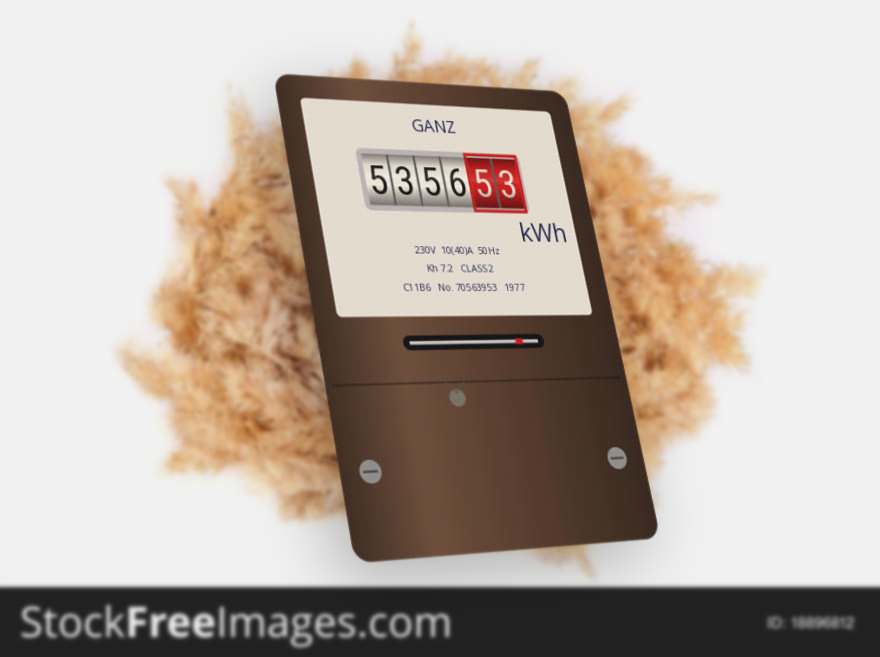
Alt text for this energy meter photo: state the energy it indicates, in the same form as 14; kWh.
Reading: 5356.53; kWh
